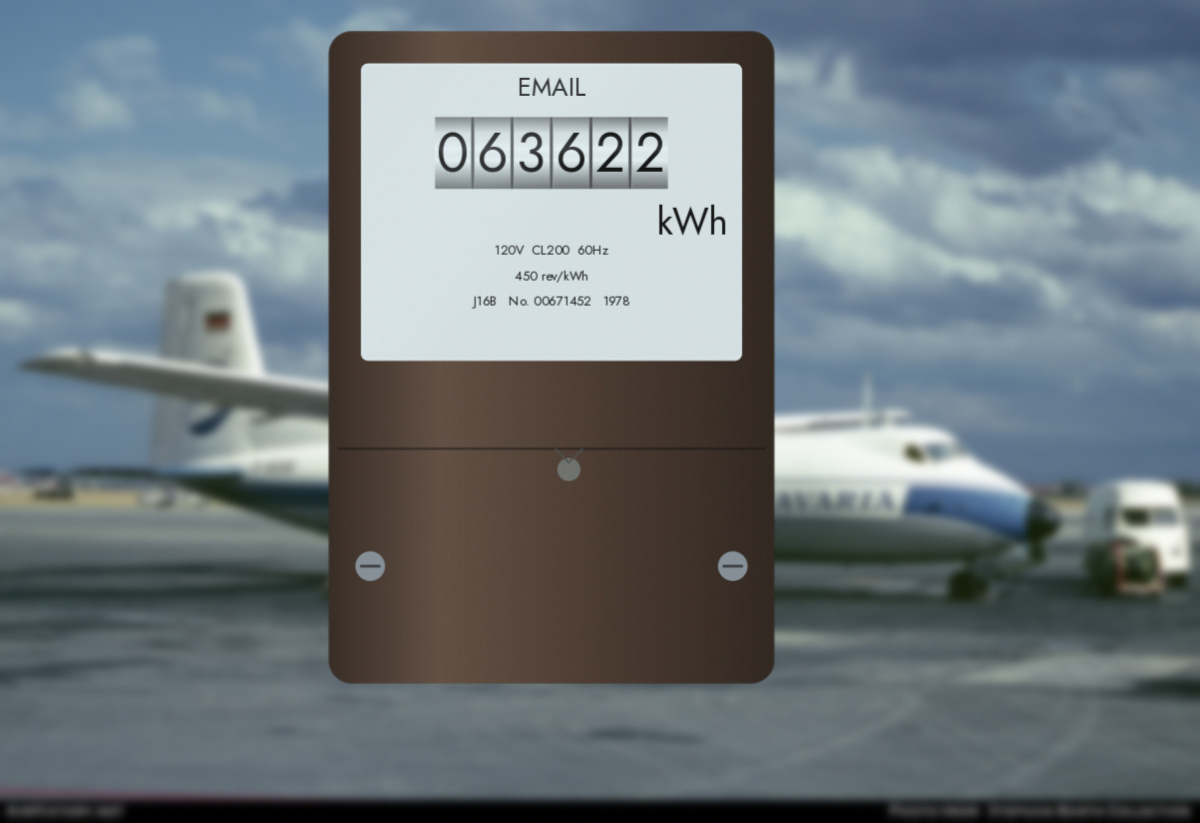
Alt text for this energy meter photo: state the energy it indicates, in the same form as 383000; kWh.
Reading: 63622; kWh
